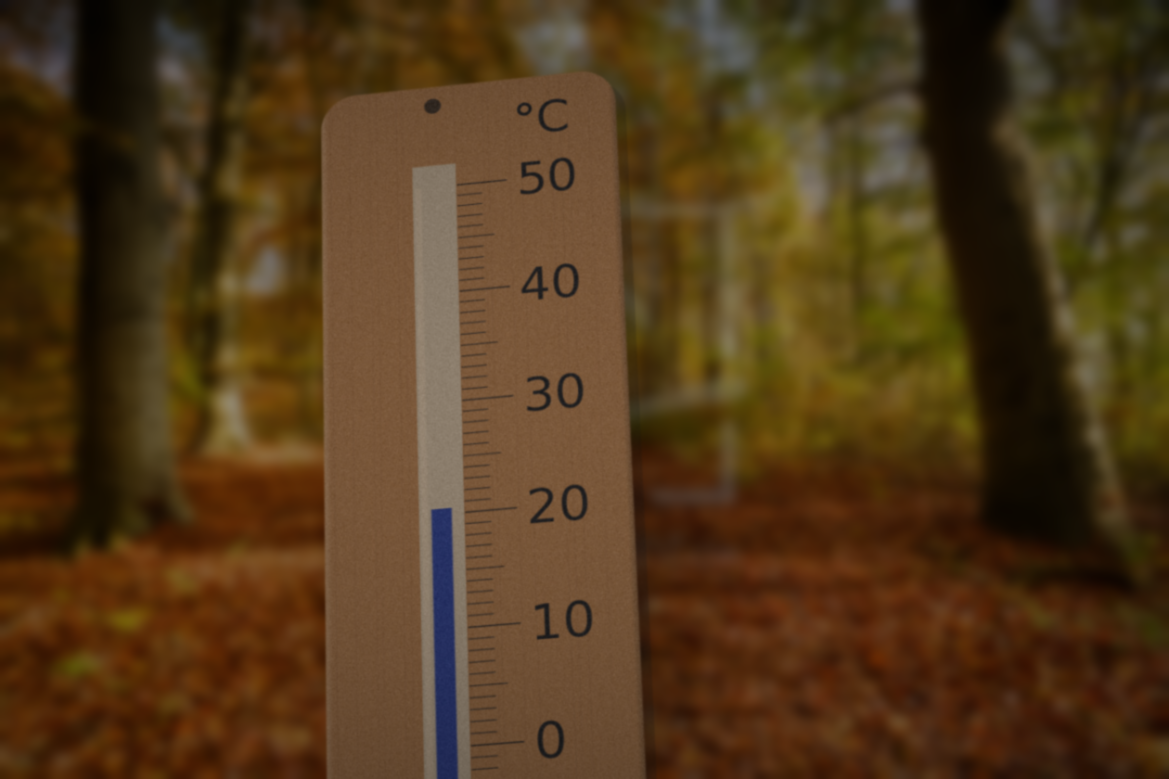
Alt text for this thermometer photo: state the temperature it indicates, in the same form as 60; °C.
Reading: 20.5; °C
